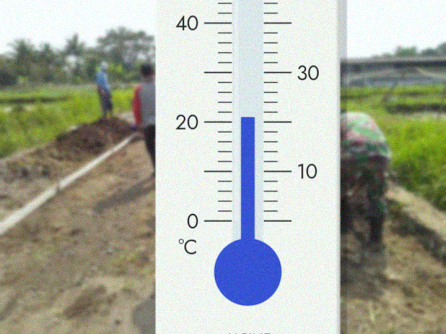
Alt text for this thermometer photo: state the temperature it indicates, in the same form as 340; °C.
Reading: 21; °C
